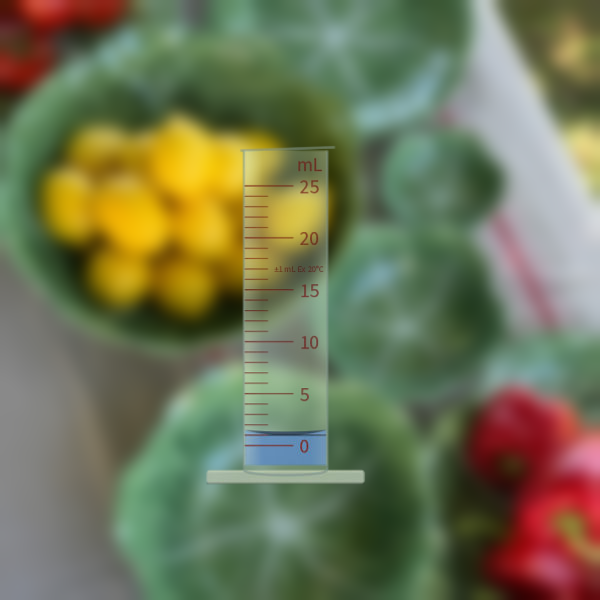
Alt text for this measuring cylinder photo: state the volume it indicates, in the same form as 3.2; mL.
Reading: 1; mL
